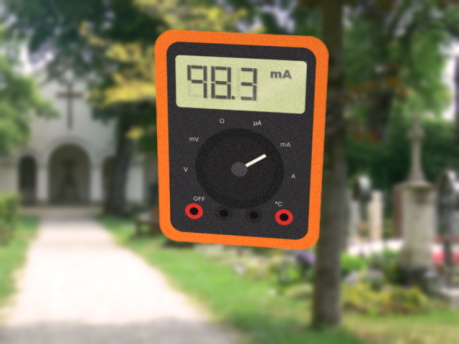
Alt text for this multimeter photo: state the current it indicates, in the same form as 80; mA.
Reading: 98.3; mA
